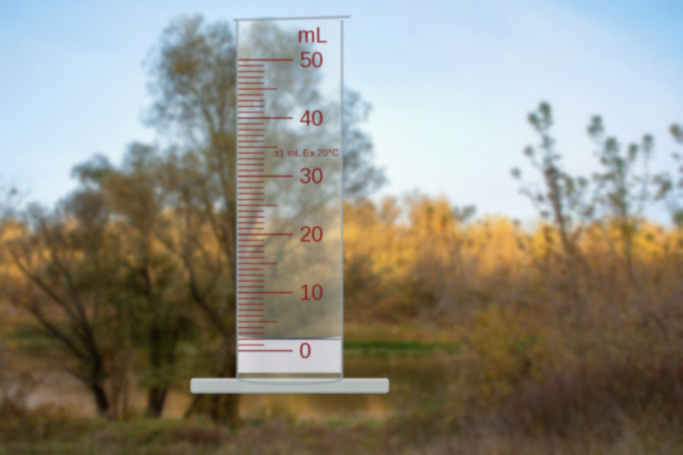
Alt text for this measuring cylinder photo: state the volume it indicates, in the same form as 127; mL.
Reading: 2; mL
